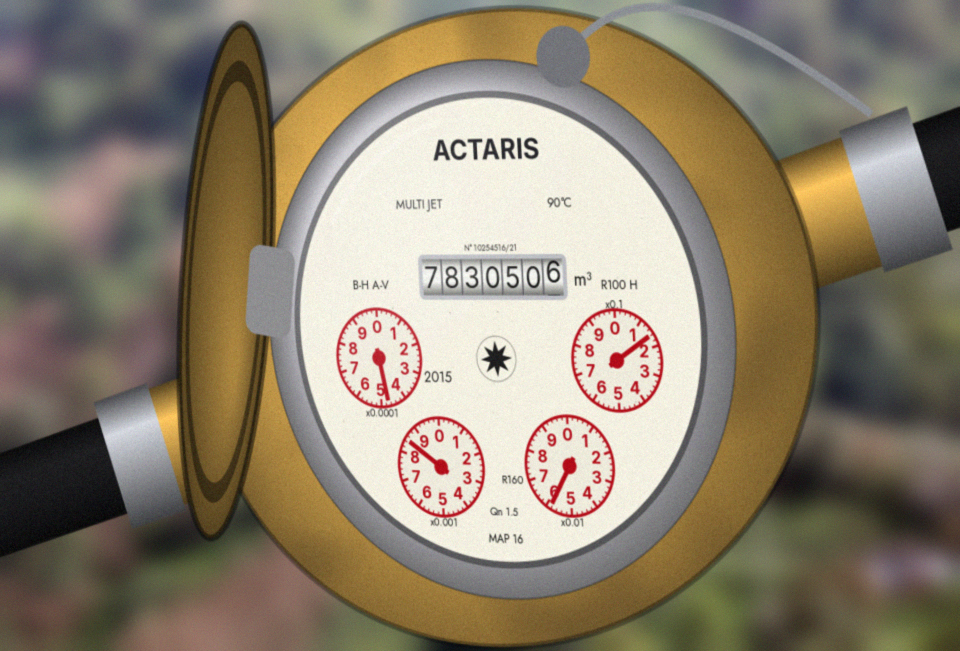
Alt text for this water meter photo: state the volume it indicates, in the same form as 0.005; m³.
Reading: 7830506.1584; m³
